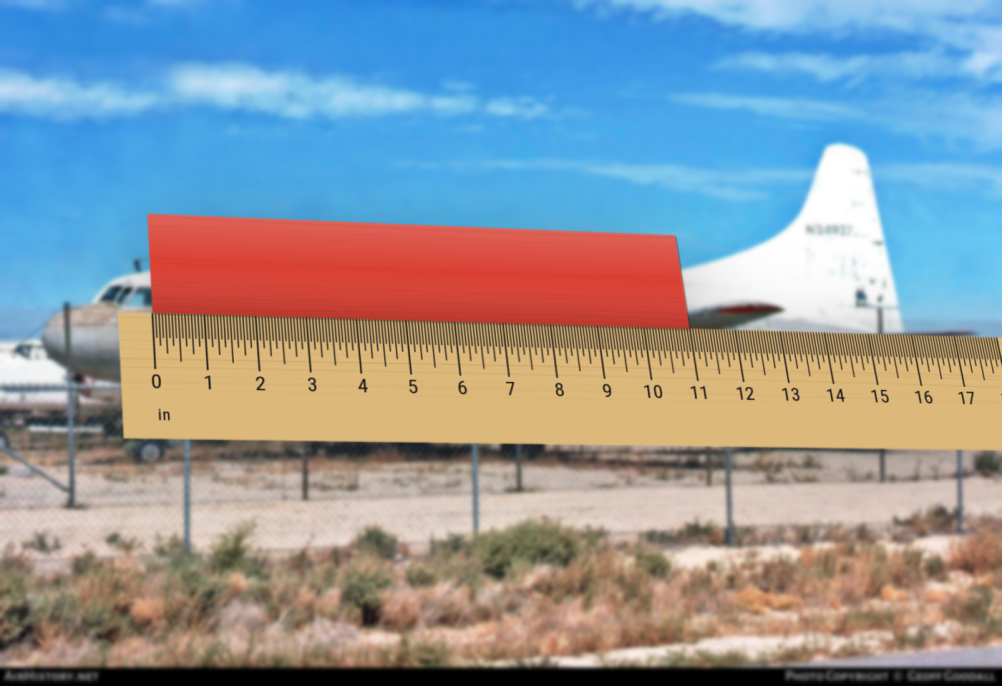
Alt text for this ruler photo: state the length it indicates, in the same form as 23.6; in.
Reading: 11; in
